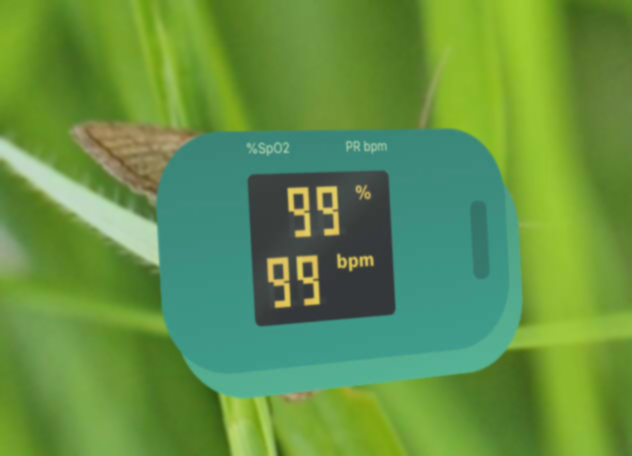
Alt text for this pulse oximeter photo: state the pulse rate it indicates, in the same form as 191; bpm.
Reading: 99; bpm
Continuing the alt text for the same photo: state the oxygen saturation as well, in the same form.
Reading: 99; %
